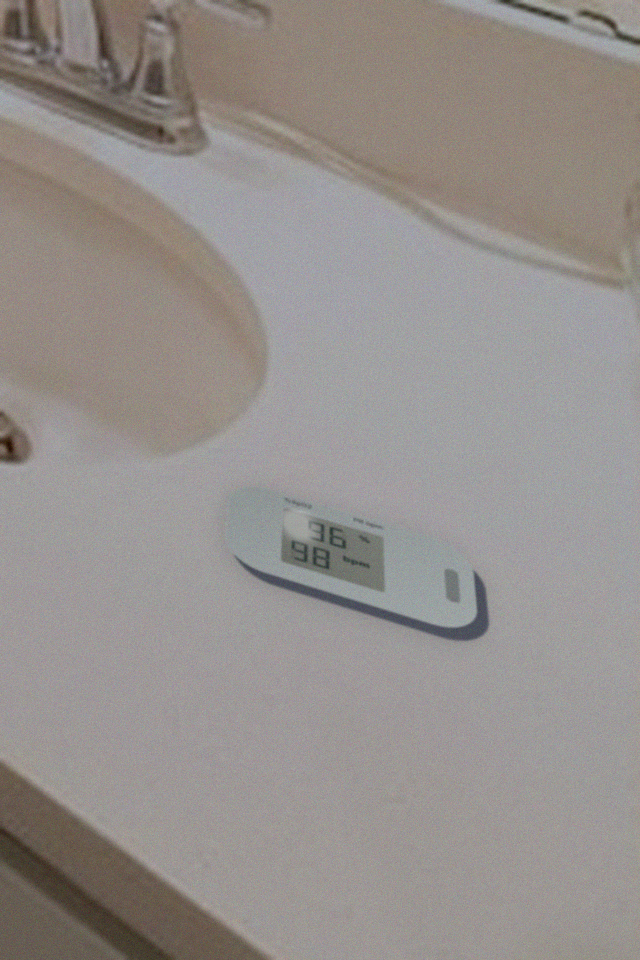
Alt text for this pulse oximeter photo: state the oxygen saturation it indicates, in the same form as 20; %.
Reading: 96; %
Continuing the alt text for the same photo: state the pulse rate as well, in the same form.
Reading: 98; bpm
